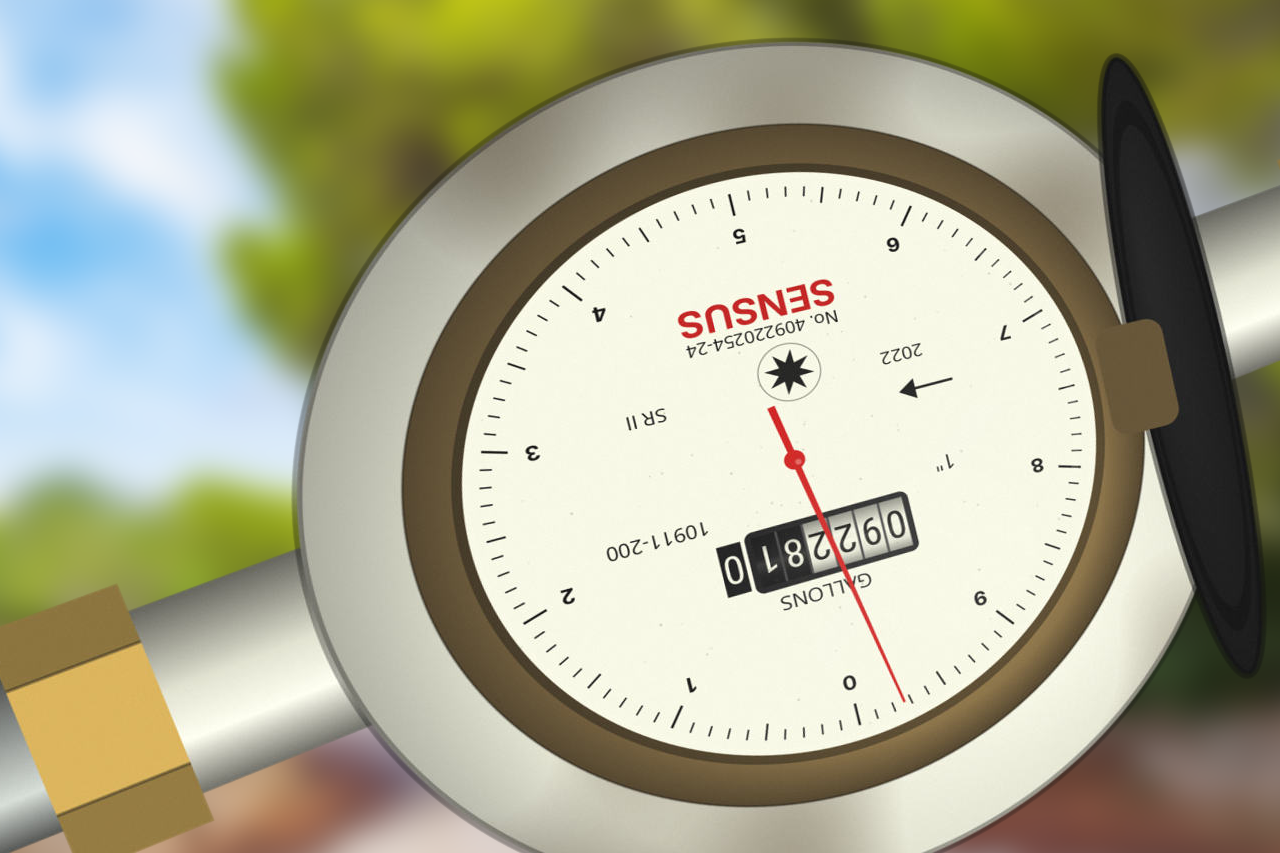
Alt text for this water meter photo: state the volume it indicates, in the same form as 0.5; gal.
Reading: 922809.7; gal
